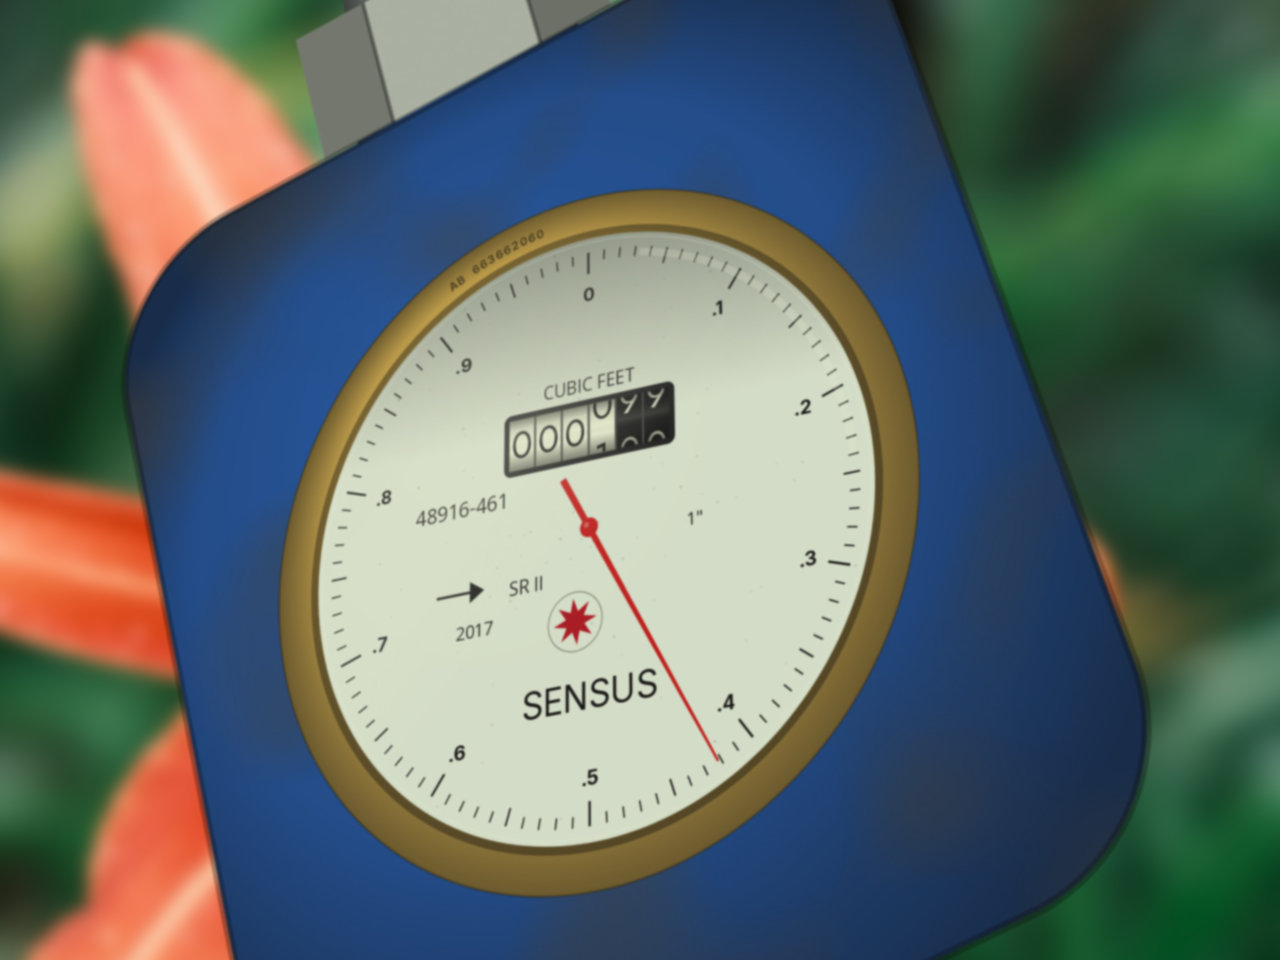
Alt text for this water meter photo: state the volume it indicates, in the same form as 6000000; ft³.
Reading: 99.42; ft³
